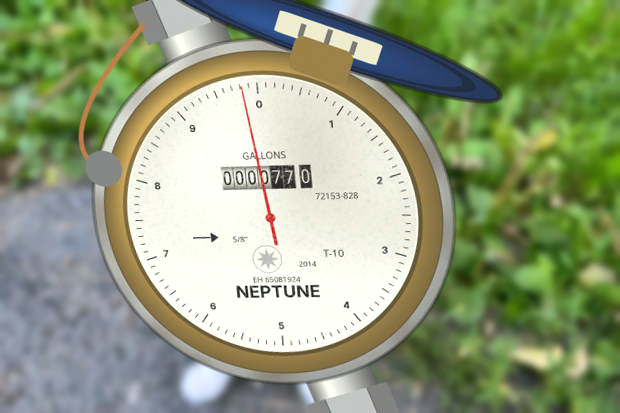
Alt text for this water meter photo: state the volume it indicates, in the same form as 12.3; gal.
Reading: 769.8; gal
